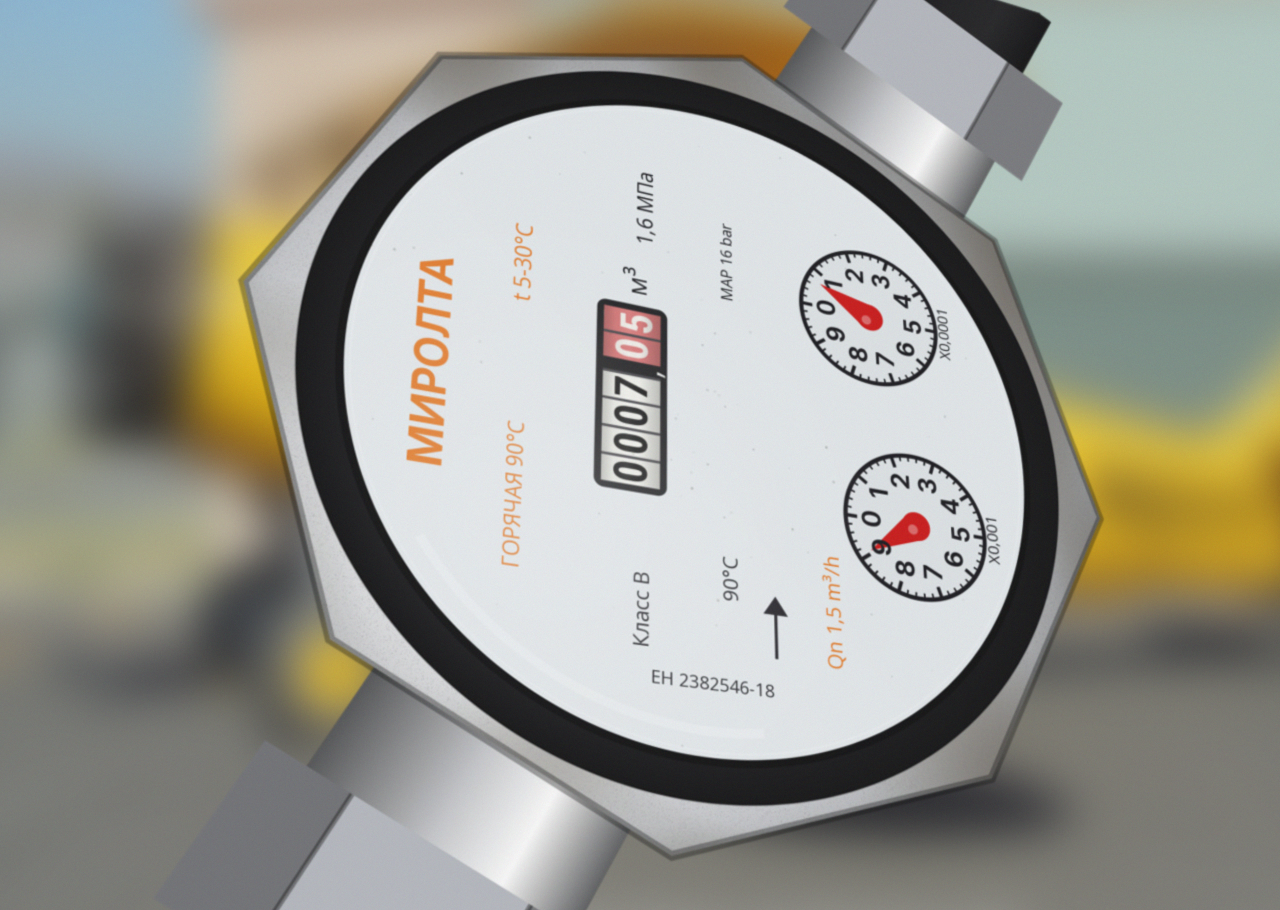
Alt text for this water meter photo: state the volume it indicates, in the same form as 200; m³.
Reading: 7.0490; m³
